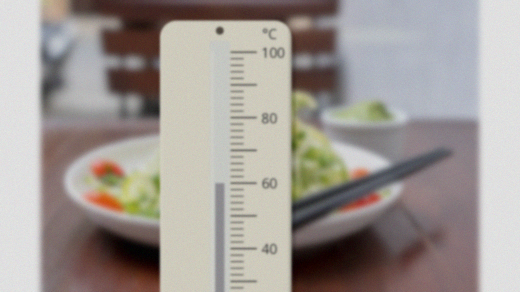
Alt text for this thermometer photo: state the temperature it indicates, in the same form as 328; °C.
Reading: 60; °C
